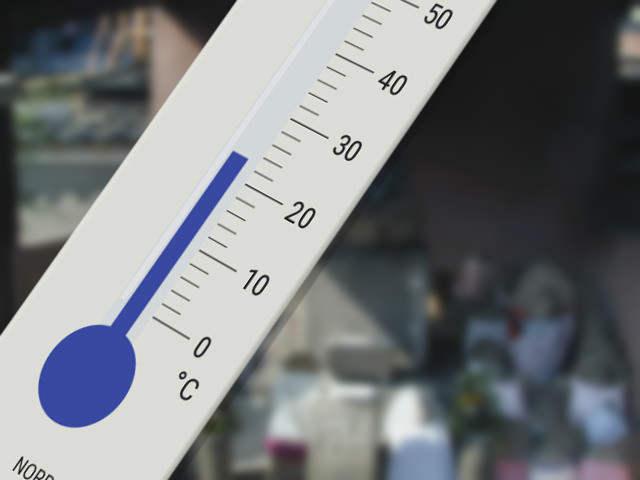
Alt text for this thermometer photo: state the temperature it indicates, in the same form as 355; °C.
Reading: 23; °C
